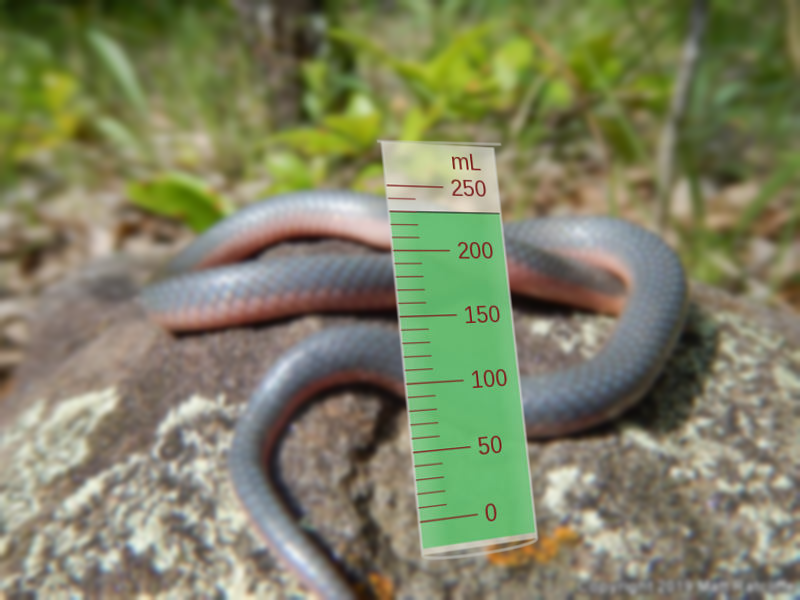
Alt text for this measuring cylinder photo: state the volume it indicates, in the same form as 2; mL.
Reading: 230; mL
